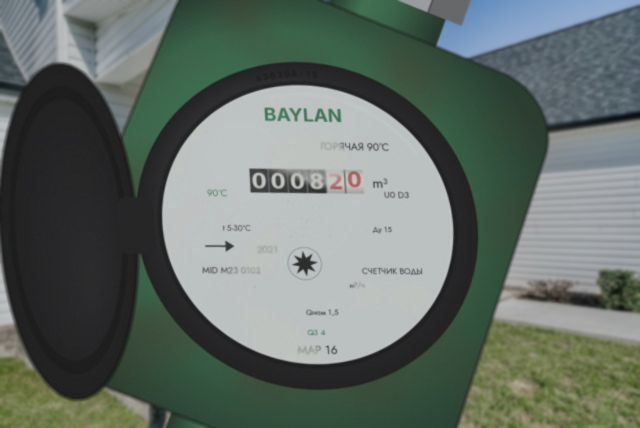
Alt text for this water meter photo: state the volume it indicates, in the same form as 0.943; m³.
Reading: 8.20; m³
